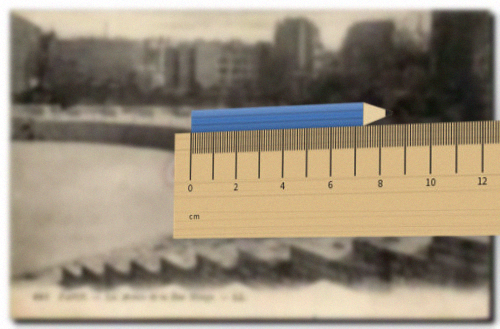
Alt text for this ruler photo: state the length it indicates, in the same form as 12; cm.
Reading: 8.5; cm
